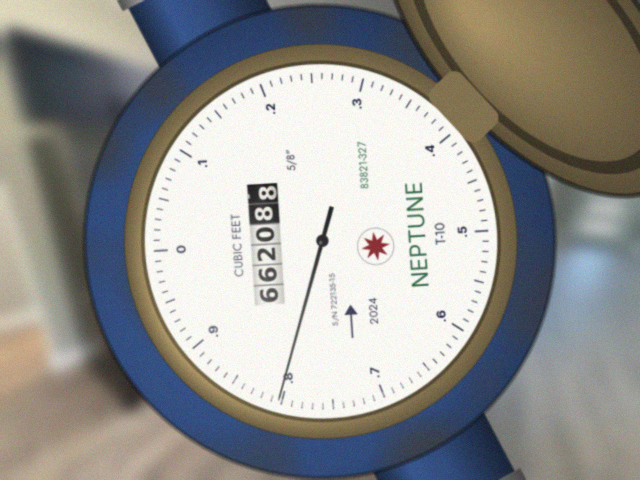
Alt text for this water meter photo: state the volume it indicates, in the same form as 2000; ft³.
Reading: 662087.80; ft³
